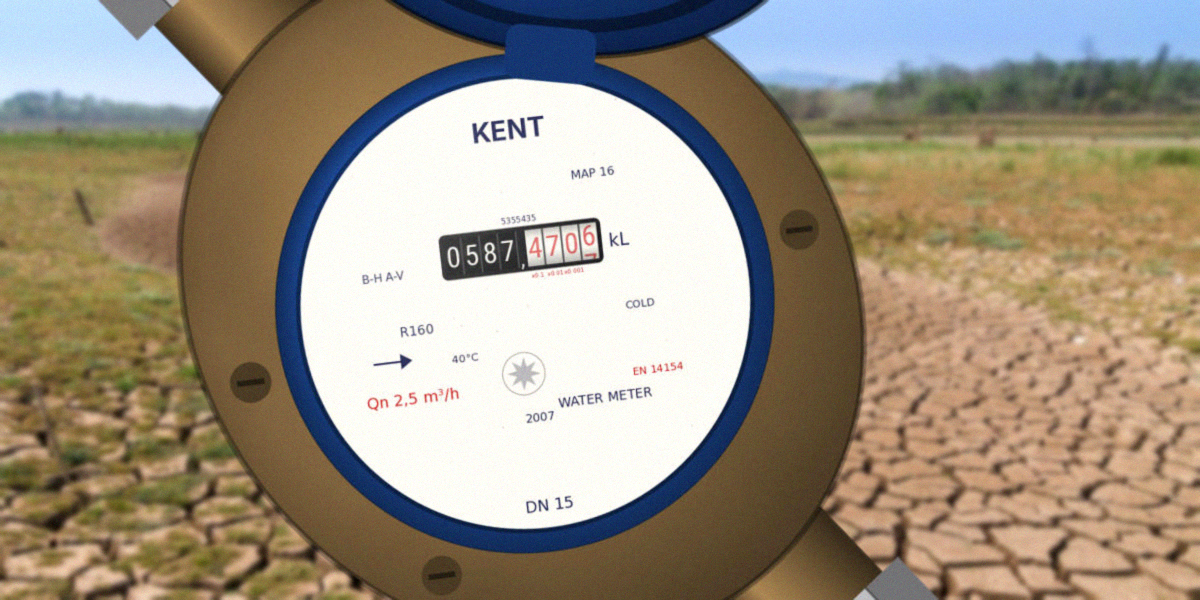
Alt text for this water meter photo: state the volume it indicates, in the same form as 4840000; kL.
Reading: 587.4706; kL
